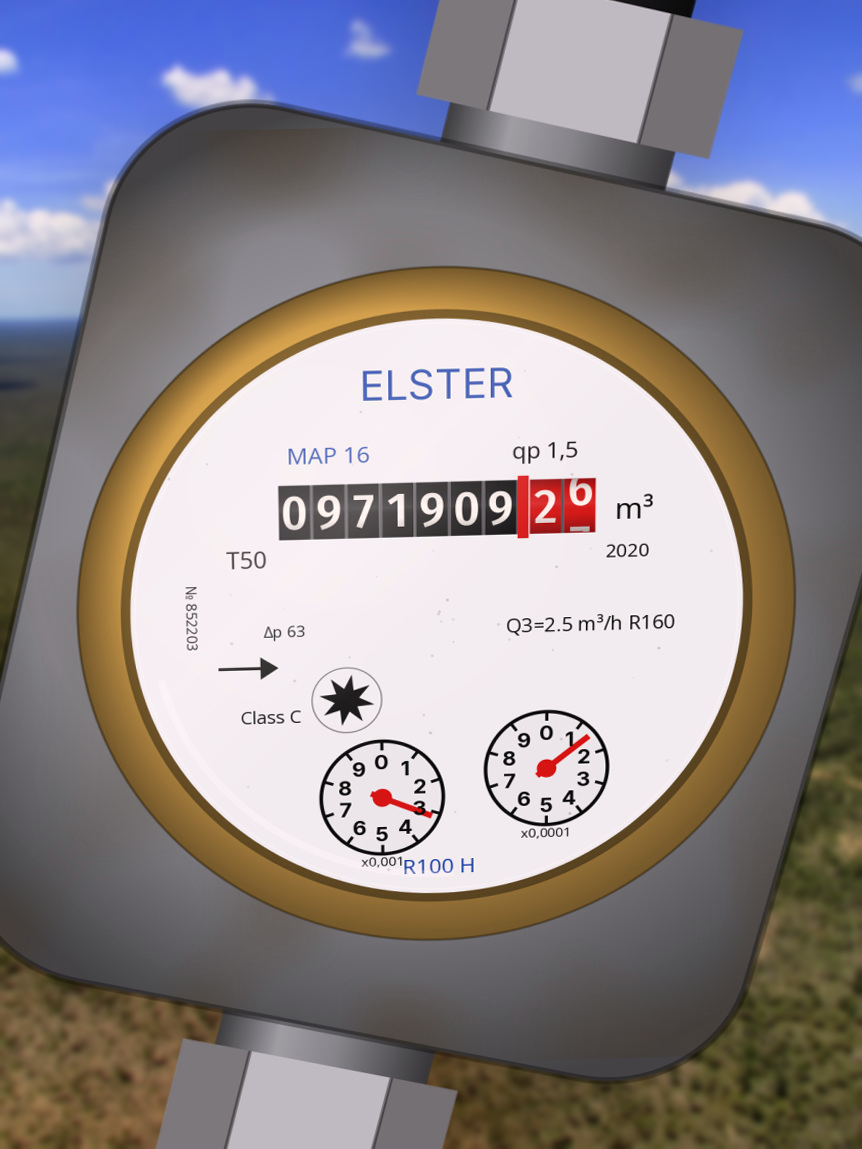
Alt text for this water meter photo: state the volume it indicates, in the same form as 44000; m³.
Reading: 971909.2631; m³
